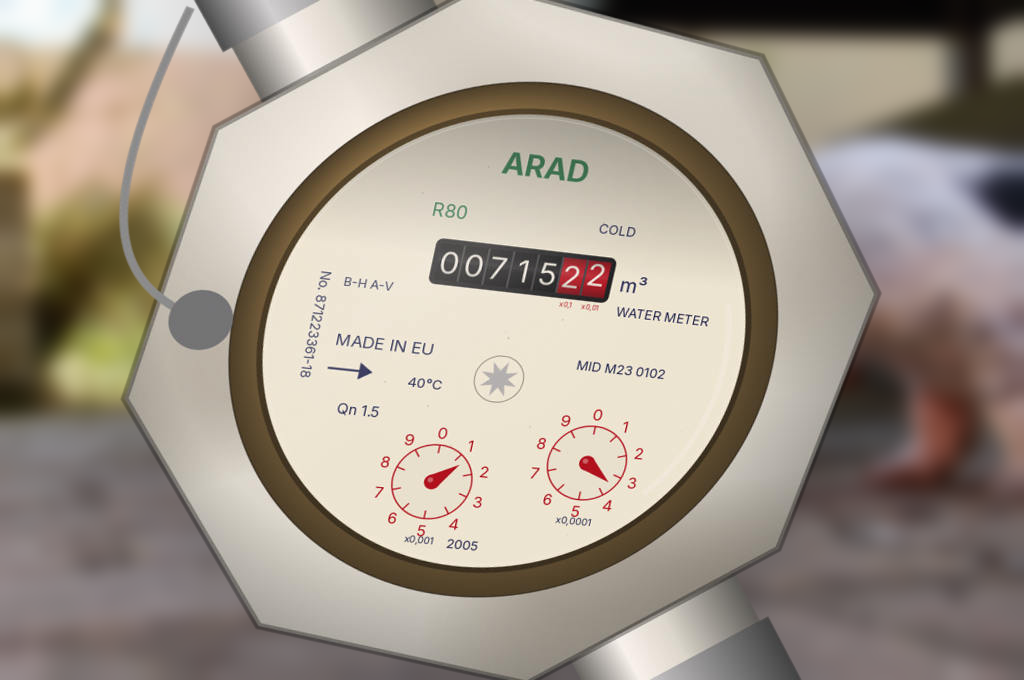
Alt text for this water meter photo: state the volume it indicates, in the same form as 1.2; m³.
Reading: 715.2213; m³
